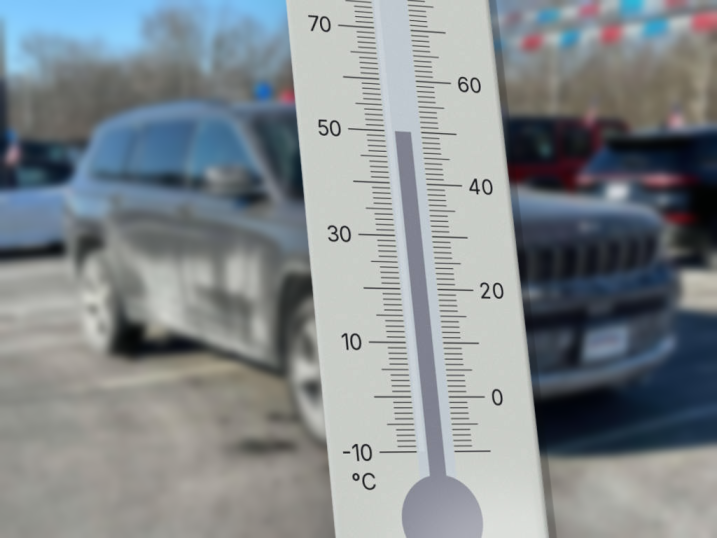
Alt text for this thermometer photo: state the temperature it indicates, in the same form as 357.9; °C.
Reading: 50; °C
